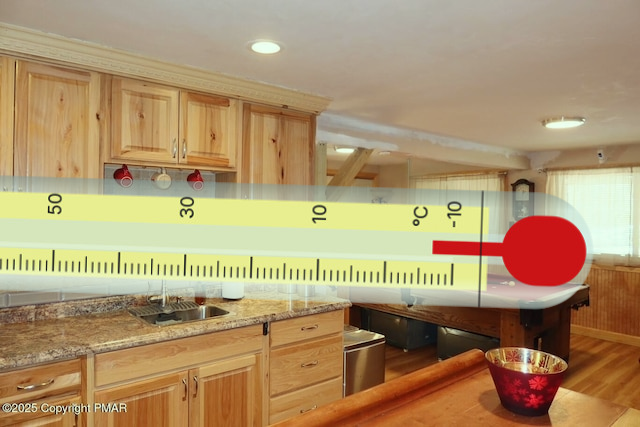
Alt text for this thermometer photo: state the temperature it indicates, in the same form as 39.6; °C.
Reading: -7; °C
